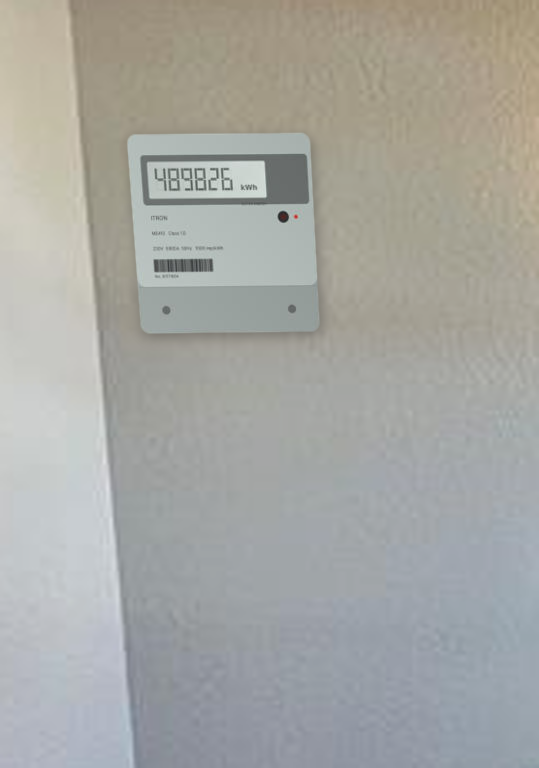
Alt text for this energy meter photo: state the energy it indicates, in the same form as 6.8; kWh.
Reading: 489826; kWh
